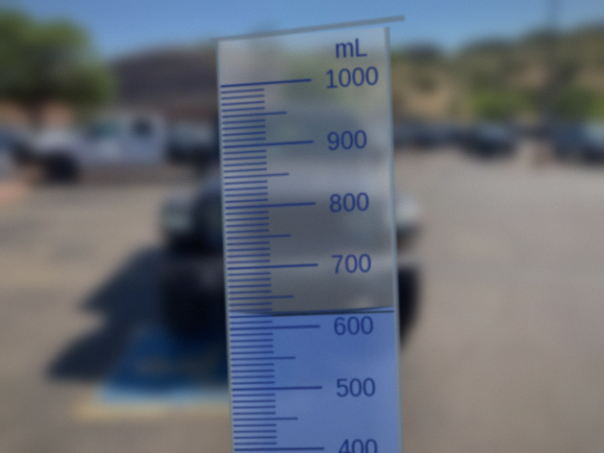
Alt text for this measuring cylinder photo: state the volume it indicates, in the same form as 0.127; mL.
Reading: 620; mL
